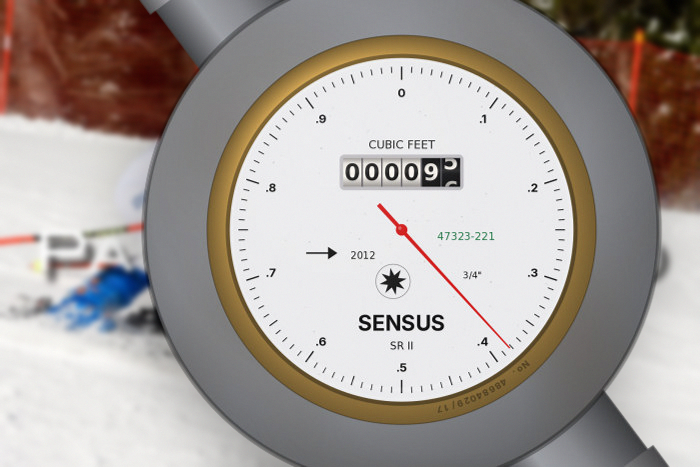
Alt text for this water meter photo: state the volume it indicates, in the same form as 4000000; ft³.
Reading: 95.38; ft³
